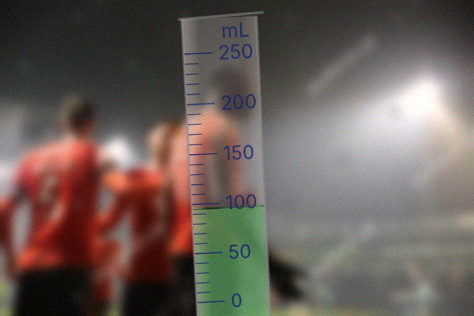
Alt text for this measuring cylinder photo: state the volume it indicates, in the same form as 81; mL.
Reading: 95; mL
